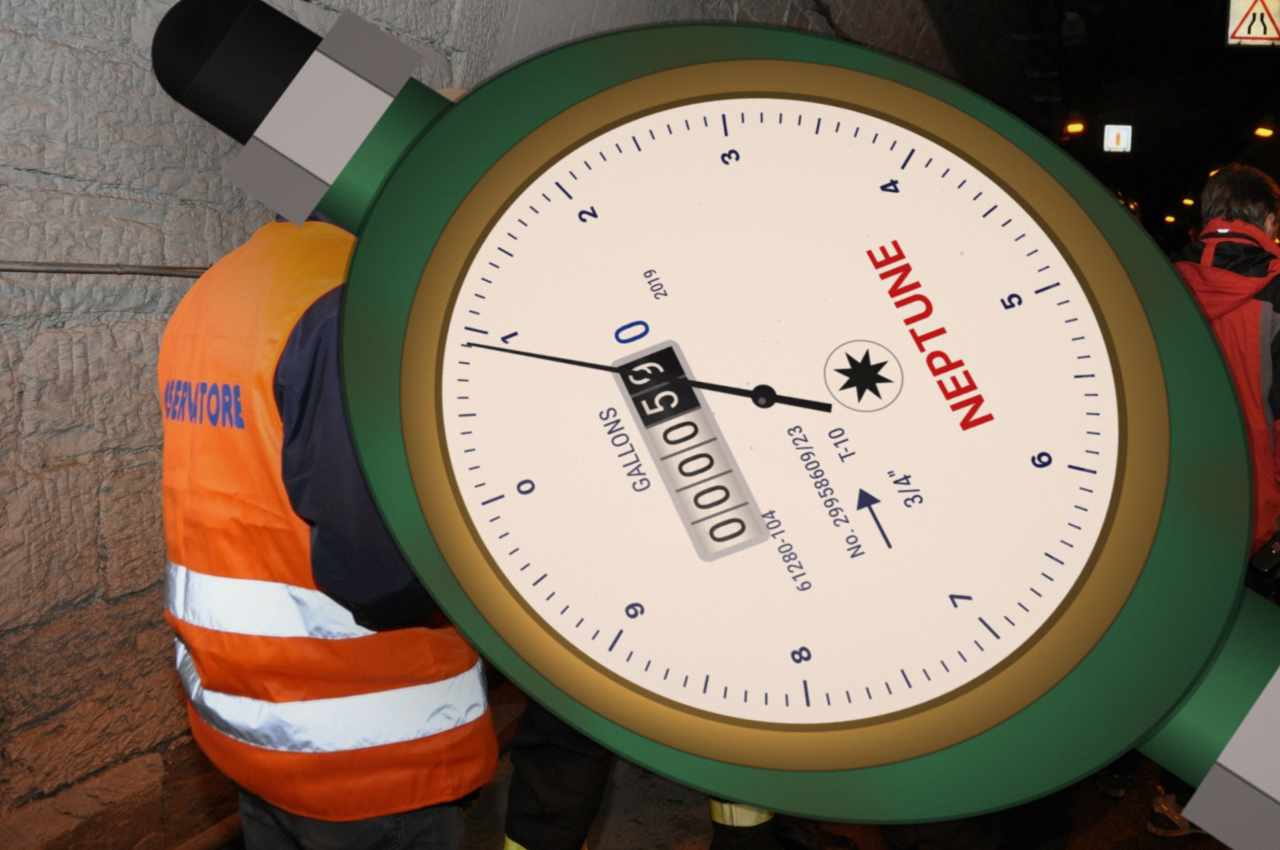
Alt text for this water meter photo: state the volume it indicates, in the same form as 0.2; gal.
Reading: 590.9; gal
